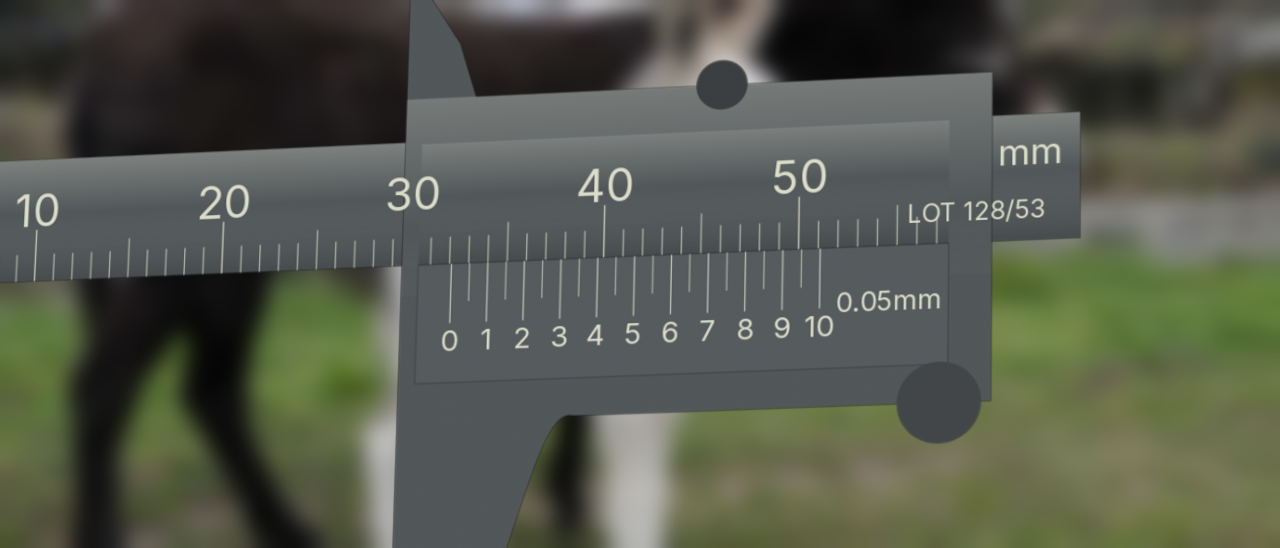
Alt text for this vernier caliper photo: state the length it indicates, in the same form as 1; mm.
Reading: 32.1; mm
